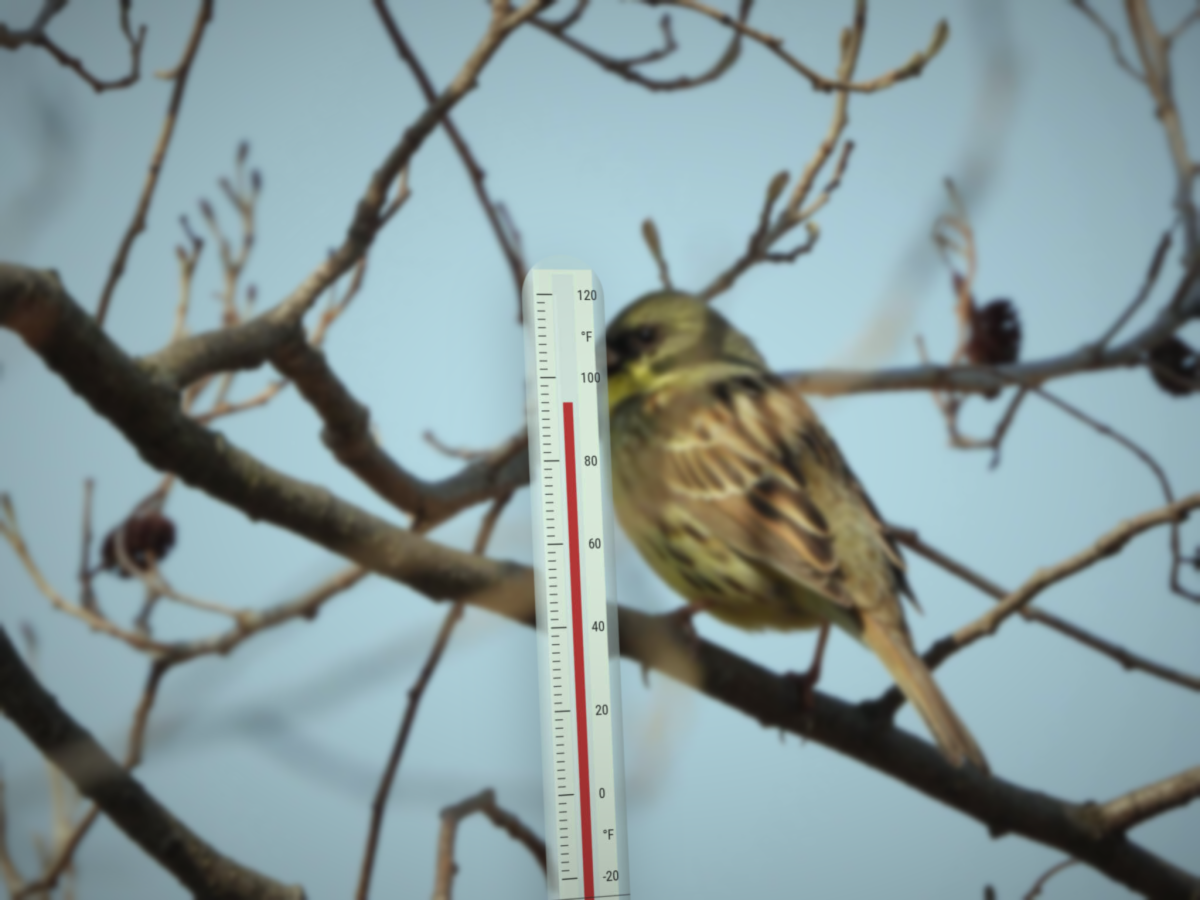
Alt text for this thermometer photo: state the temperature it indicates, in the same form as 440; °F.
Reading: 94; °F
